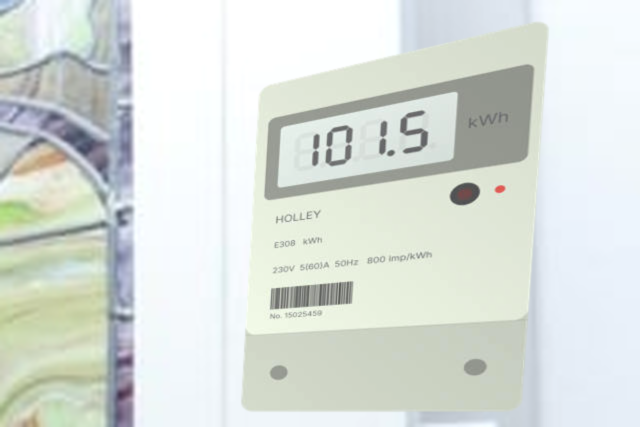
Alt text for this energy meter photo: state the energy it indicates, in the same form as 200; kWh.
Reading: 101.5; kWh
